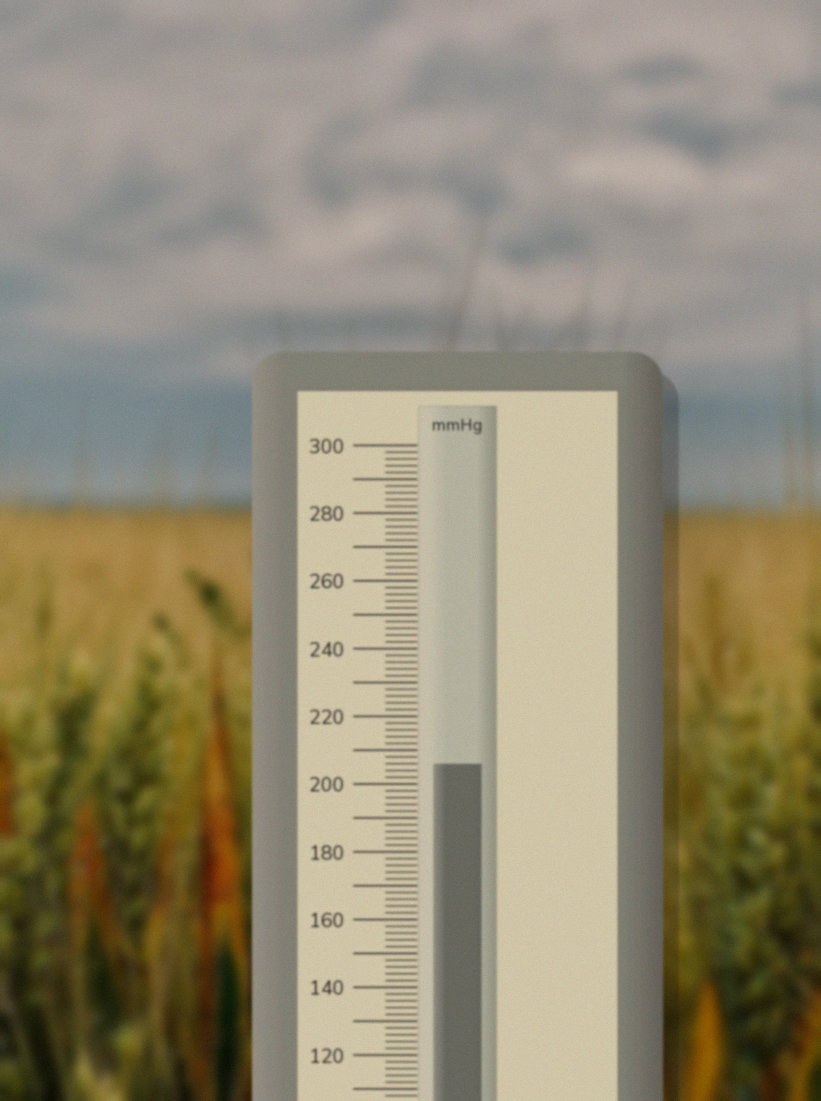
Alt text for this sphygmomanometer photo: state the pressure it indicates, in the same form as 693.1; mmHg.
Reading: 206; mmHg
